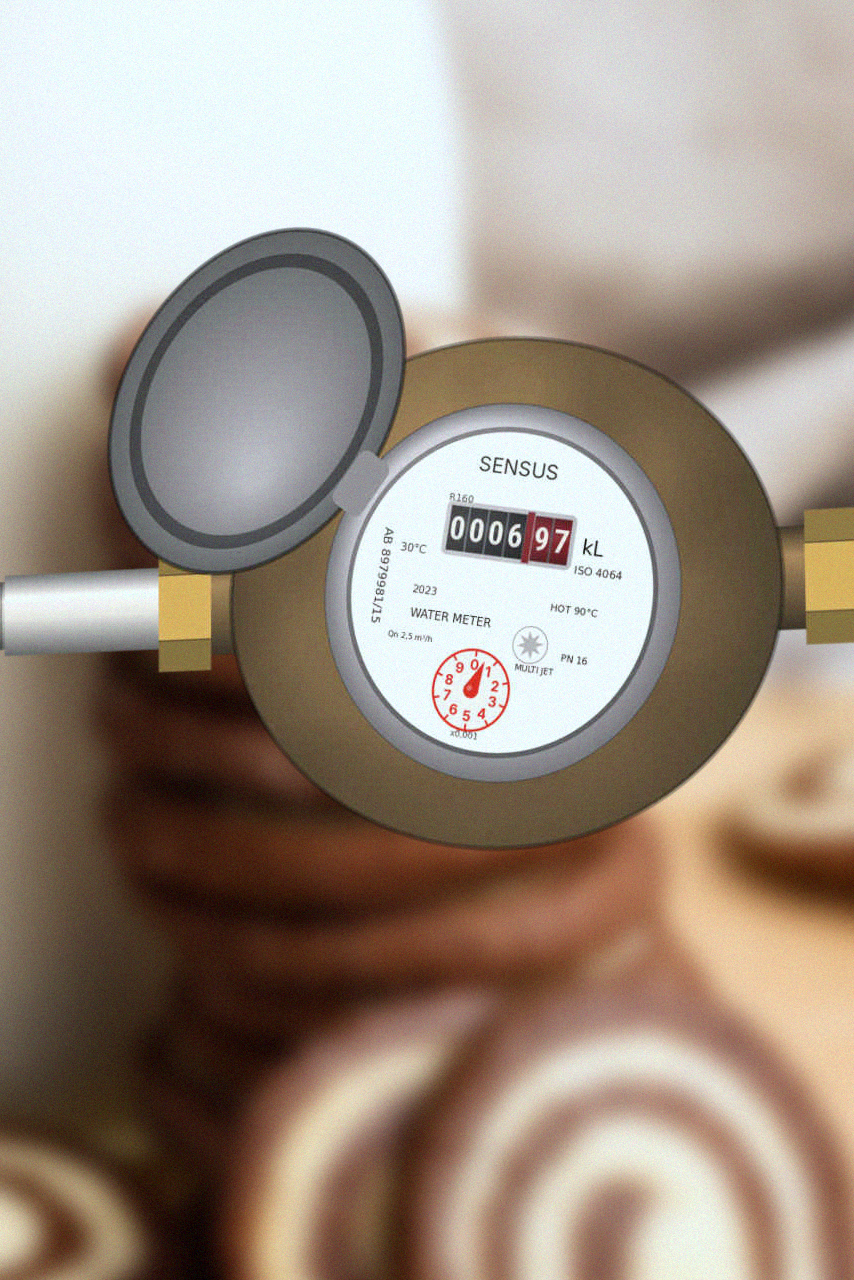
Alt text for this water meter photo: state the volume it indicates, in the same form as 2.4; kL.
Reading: 6.970; kL
